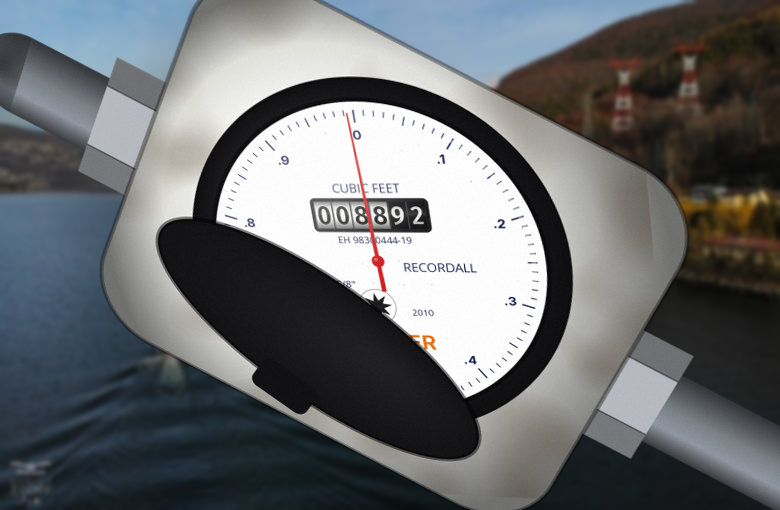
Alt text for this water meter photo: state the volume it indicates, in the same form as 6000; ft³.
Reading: 8891.99; ft³
